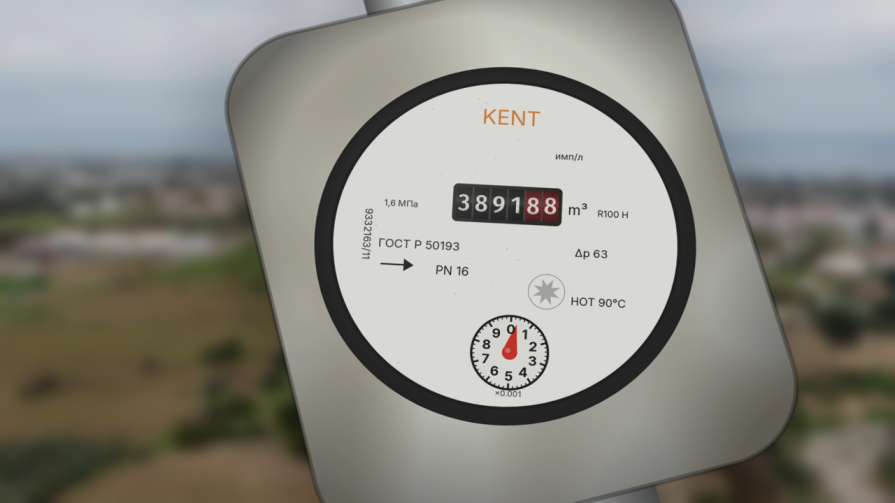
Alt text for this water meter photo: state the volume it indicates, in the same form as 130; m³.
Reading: 3891.880; m³
